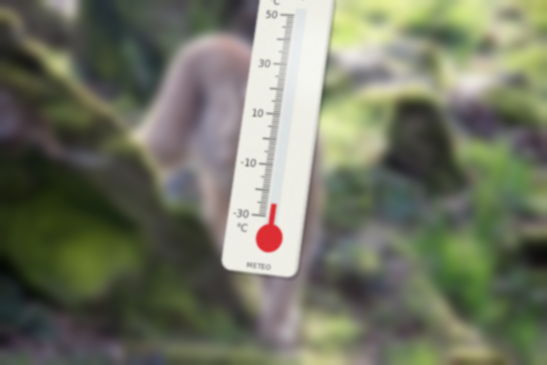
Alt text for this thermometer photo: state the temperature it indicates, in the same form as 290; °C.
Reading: -25; °C
